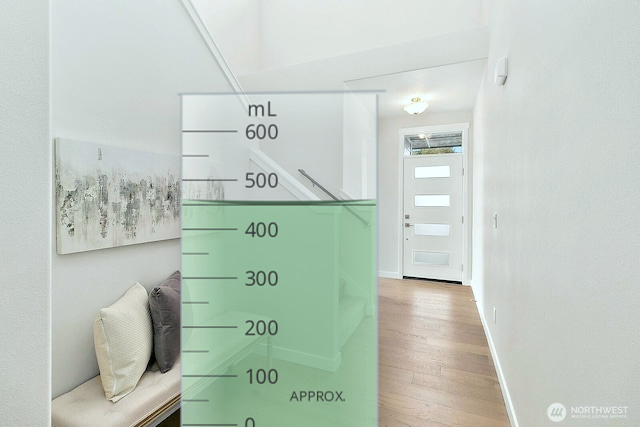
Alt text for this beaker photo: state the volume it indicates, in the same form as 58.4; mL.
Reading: 450; mL
